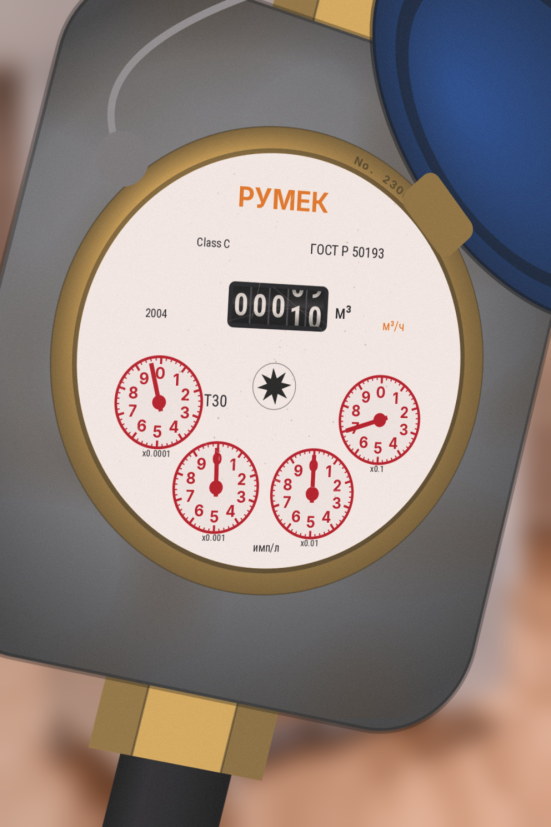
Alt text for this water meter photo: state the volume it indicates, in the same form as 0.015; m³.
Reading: 9.6999; m³
